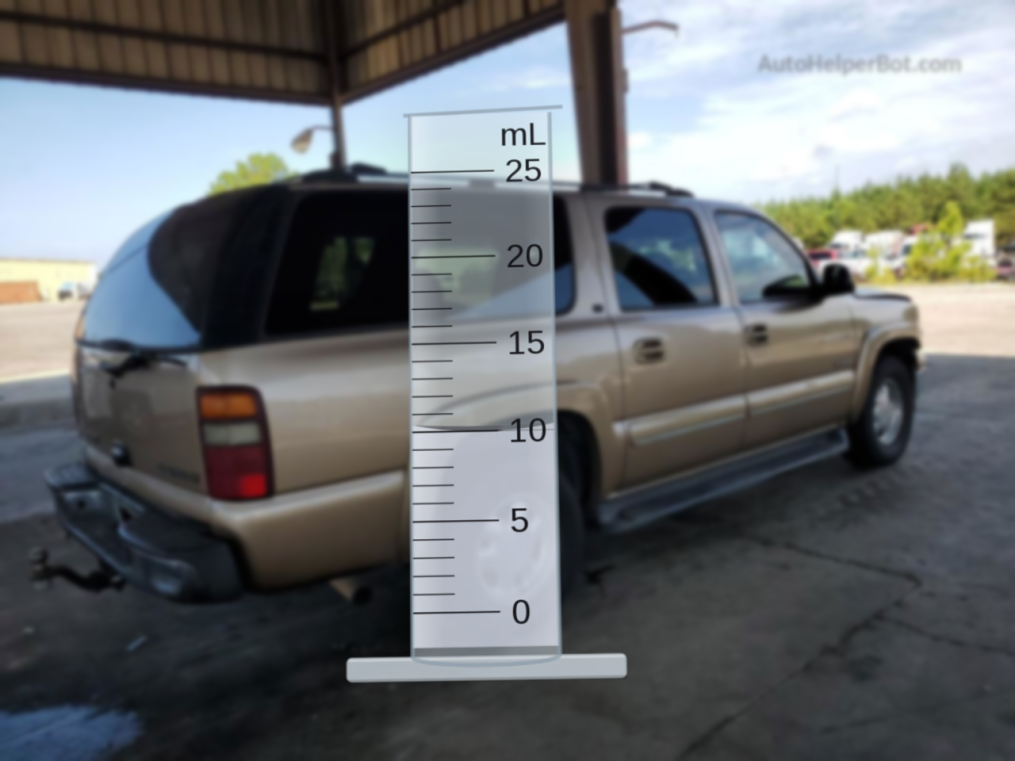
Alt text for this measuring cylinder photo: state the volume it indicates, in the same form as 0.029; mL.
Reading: 10; mL
